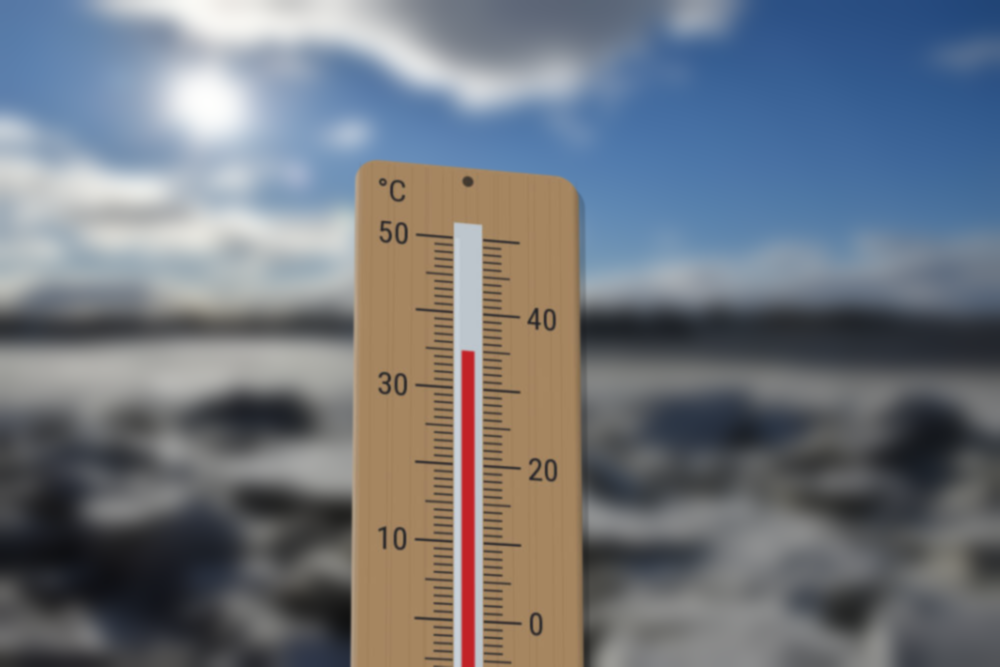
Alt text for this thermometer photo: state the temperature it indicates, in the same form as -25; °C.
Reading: 35; °C
